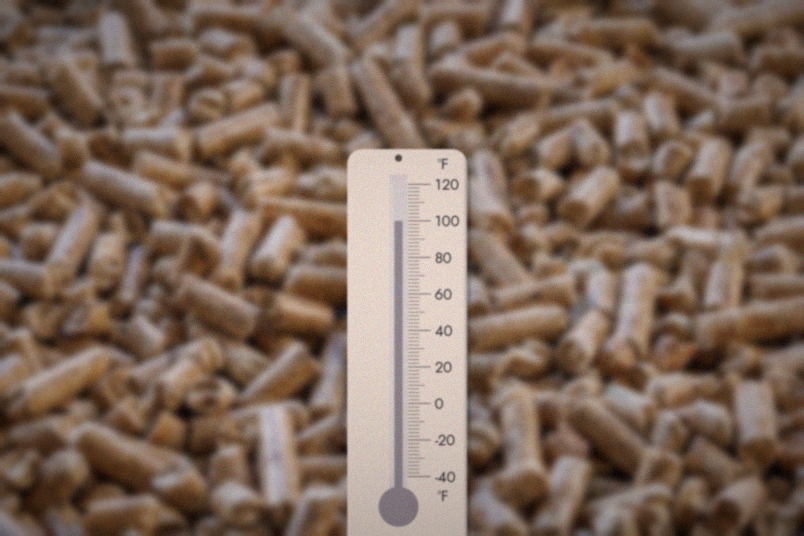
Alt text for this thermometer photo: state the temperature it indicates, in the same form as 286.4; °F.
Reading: 100; °F
